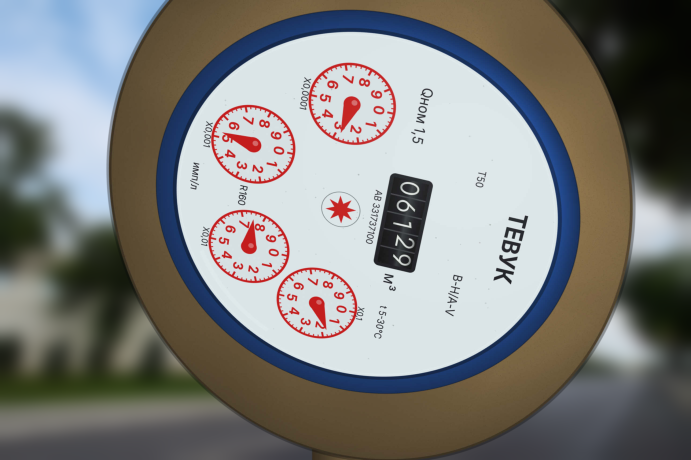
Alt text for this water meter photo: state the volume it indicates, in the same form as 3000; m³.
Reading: 6129.1752; m³
